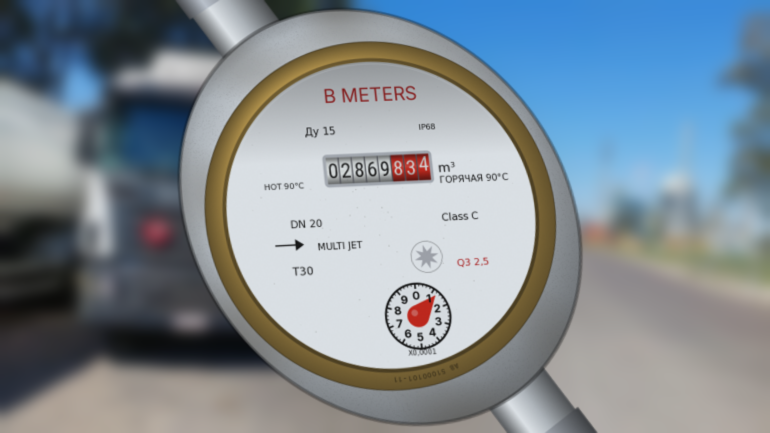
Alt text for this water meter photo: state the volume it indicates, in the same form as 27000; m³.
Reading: 2869.8341; m³
